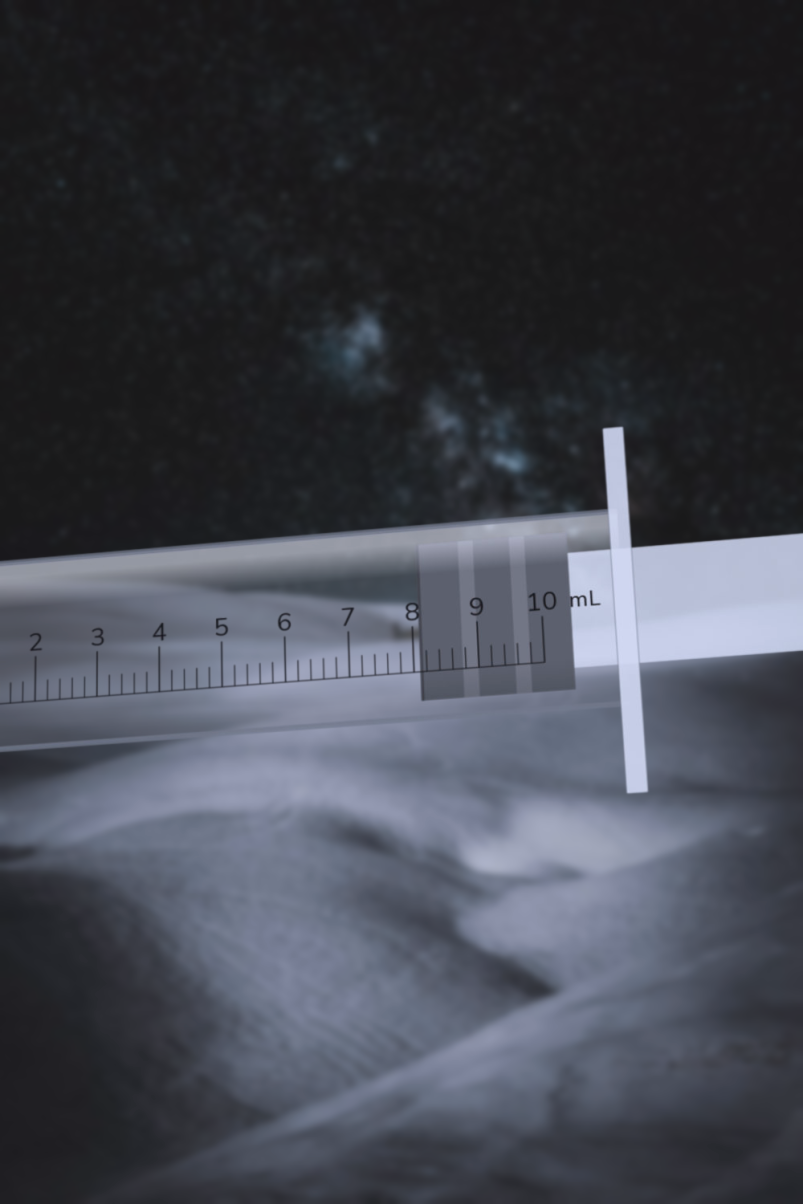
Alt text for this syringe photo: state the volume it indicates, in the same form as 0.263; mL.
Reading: 8.1; mL
